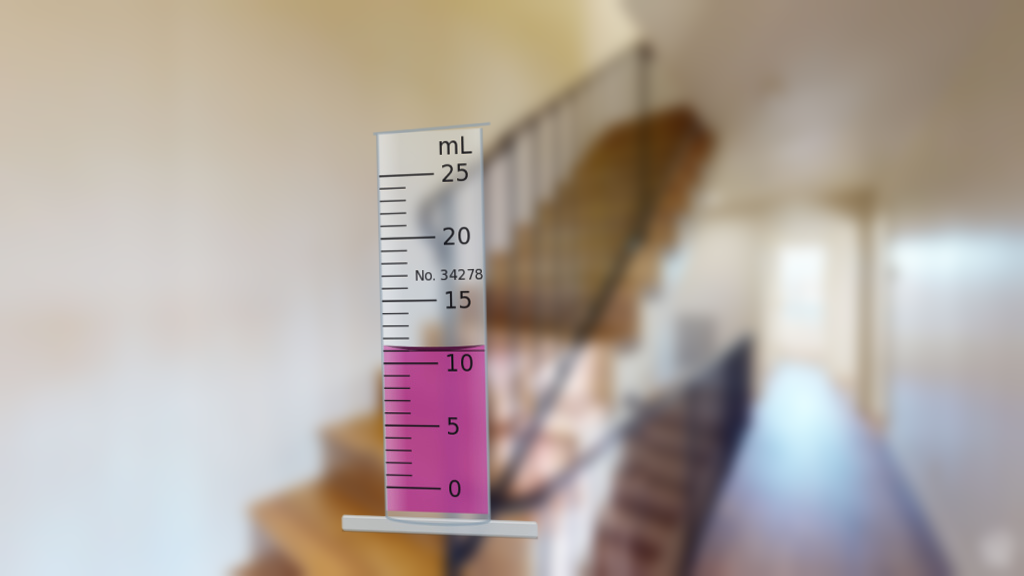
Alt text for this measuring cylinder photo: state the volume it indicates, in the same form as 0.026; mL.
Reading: 11; mL
